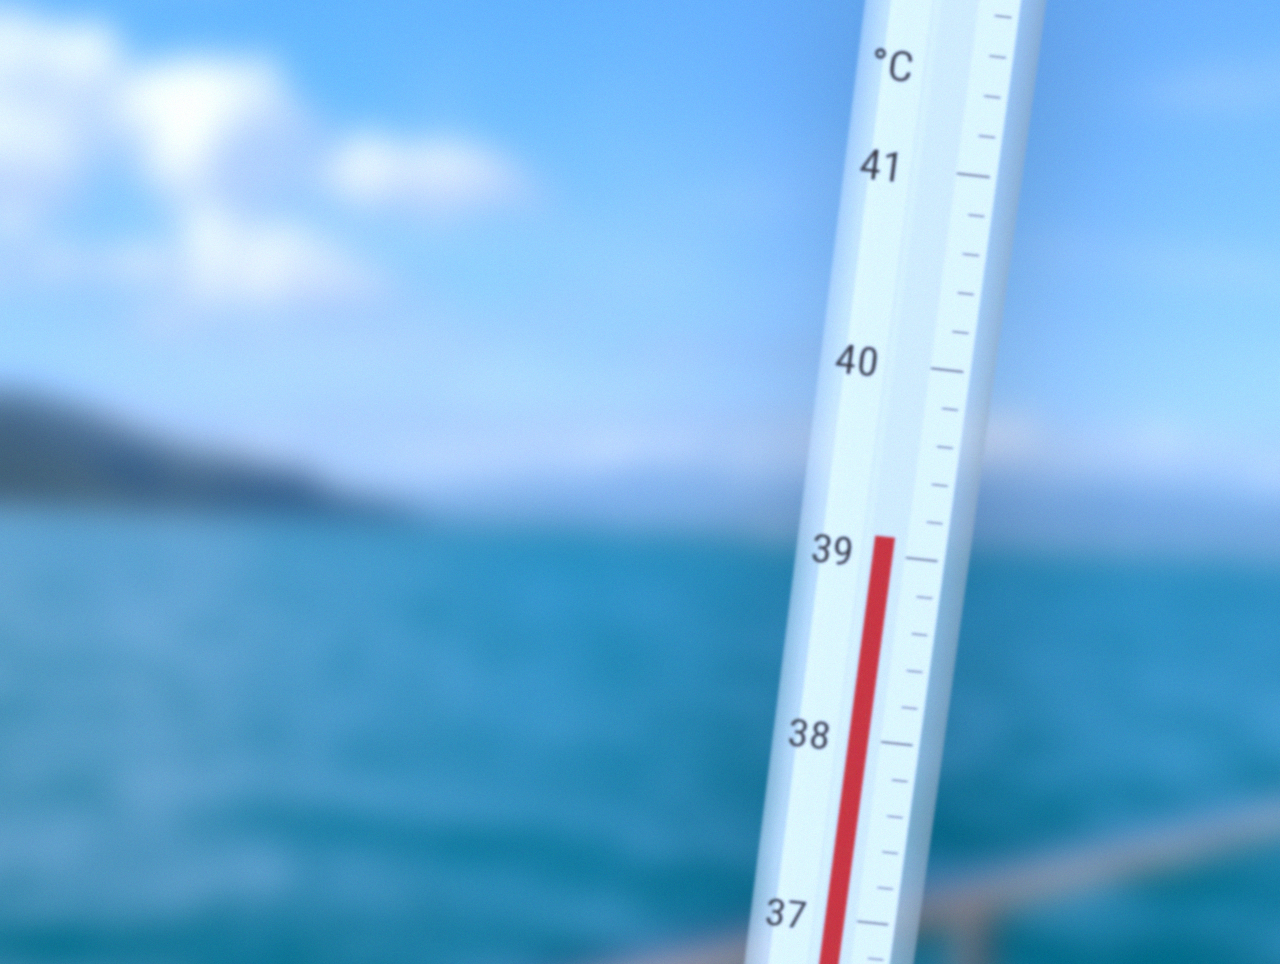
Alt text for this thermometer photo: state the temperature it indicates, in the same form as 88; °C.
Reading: 39.1; °C
